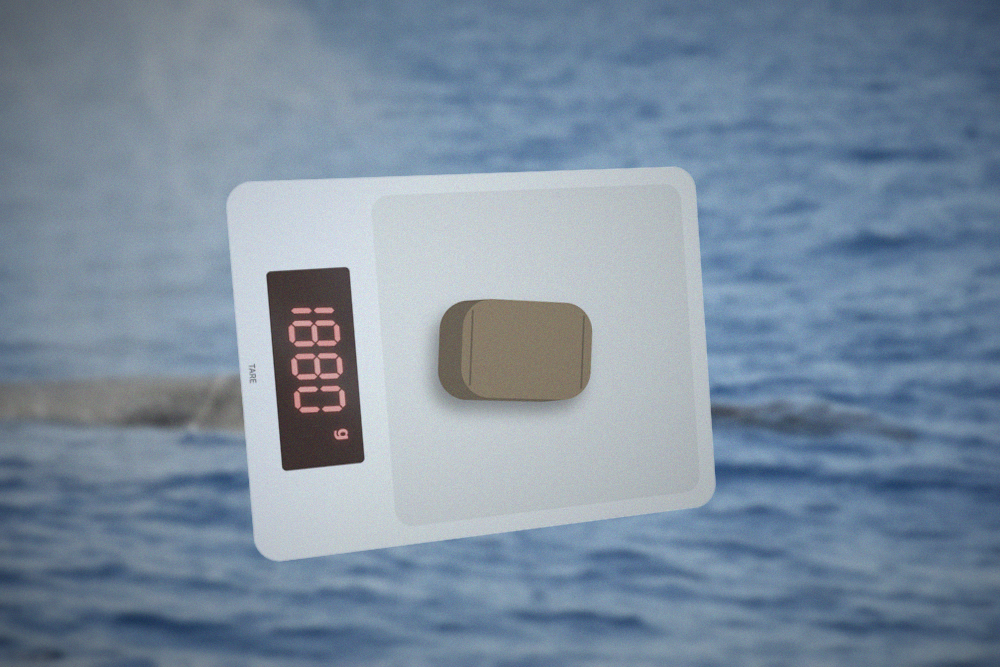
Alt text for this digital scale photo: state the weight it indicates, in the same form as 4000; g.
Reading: 1880; g
